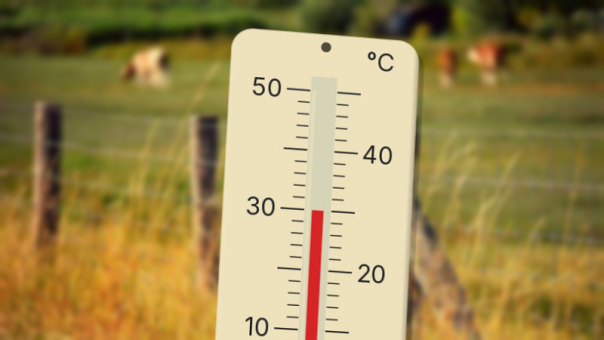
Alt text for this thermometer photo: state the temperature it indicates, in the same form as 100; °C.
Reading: 30; °C
